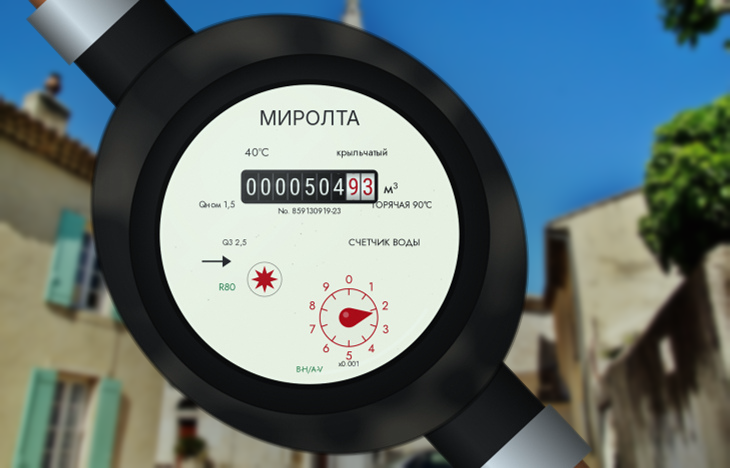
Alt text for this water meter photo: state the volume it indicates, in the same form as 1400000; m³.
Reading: 504.932; m³
